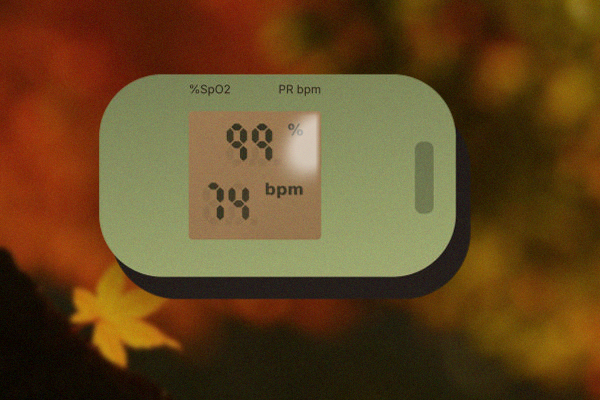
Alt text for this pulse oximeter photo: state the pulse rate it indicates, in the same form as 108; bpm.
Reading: 74; bpm
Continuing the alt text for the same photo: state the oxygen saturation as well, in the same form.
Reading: 99; %
